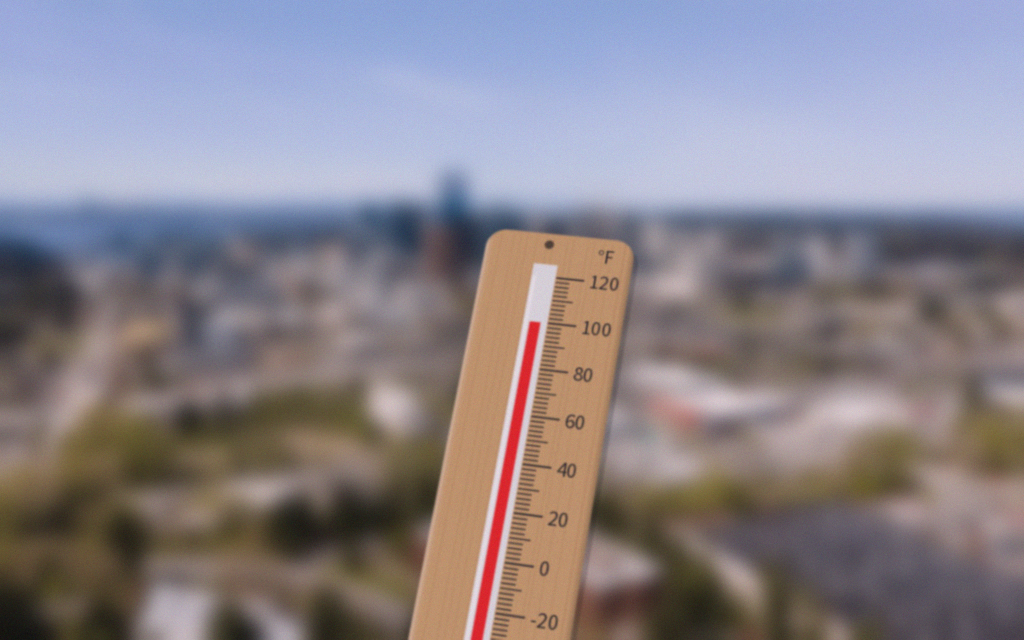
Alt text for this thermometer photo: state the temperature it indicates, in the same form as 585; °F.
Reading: 100; °F
